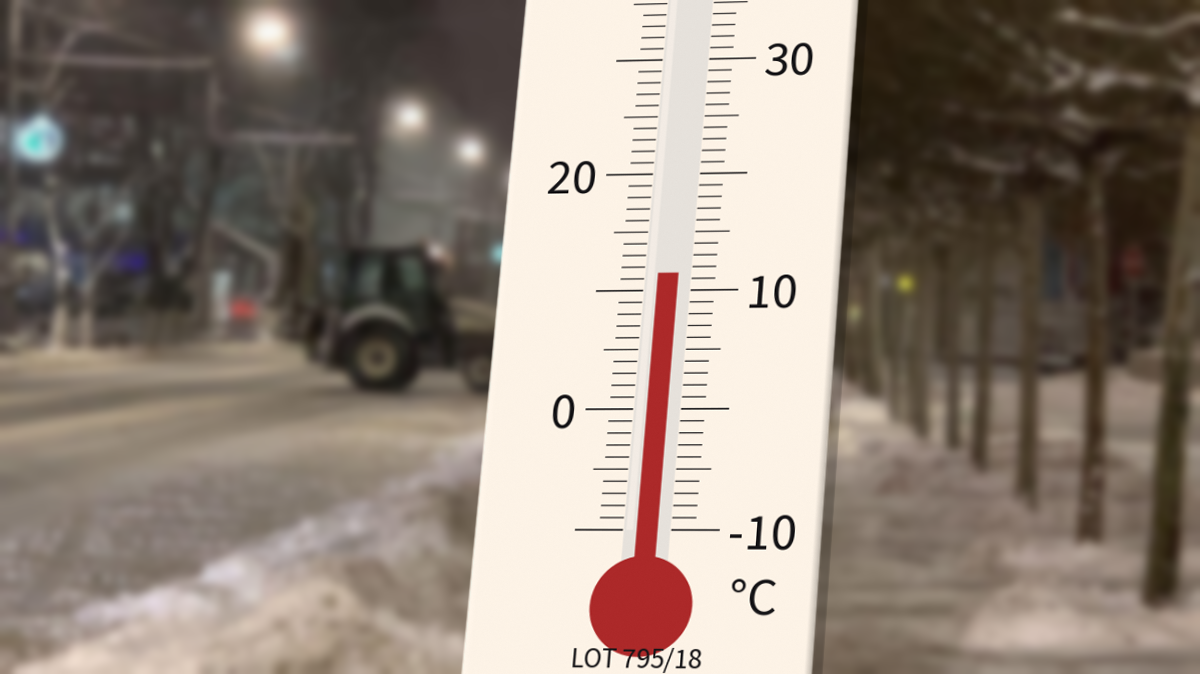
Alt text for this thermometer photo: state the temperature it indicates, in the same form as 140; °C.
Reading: 11.5; °C
